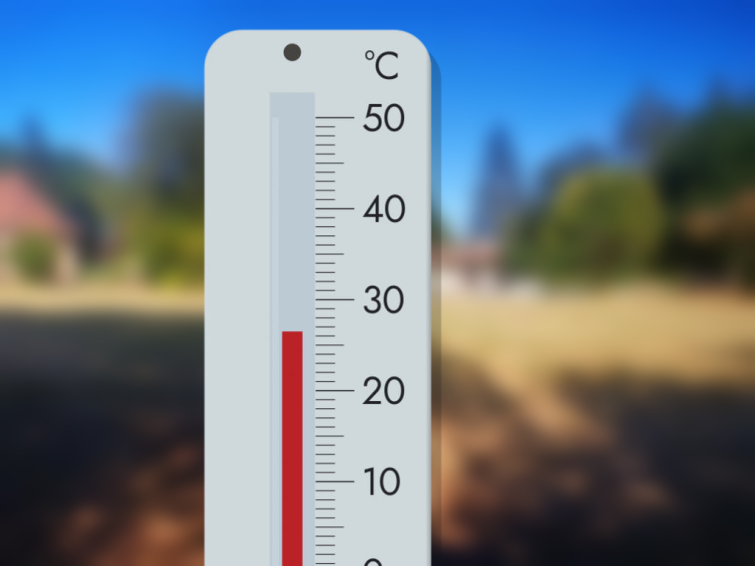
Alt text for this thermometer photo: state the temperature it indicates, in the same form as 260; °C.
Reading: 26.5; °C
